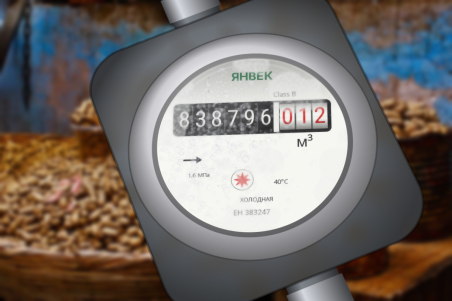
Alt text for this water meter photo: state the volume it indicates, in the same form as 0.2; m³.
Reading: 838796.012; m³
